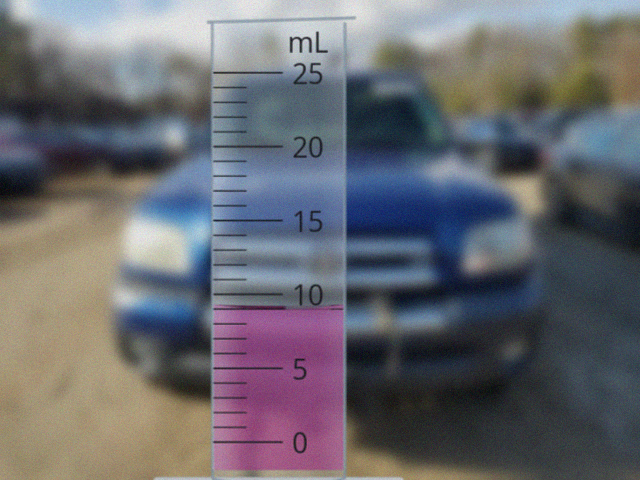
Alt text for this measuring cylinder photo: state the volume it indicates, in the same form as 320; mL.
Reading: 9; mL
